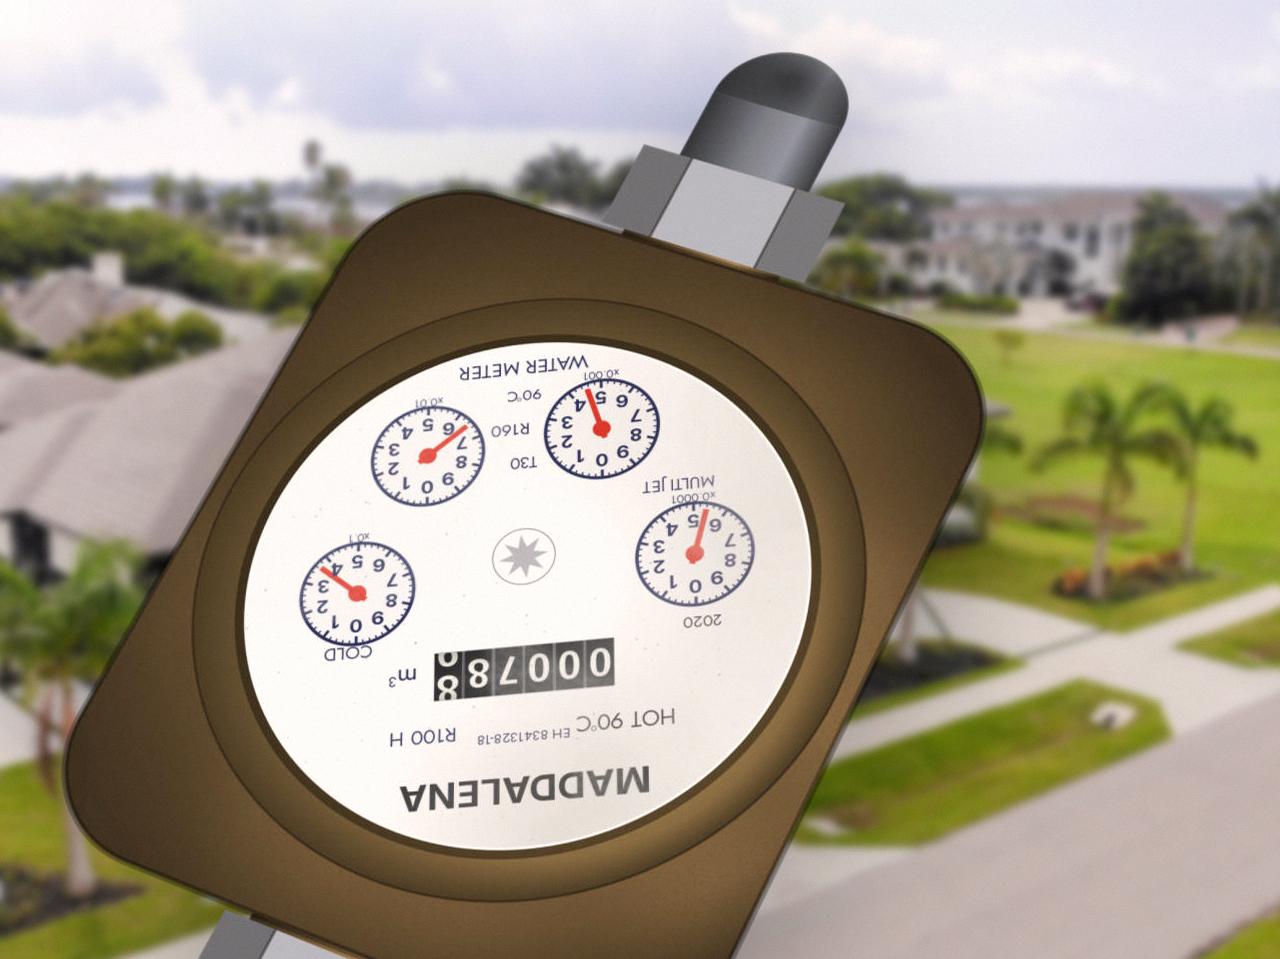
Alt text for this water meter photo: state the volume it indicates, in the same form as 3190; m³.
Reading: 788.3645; m³
